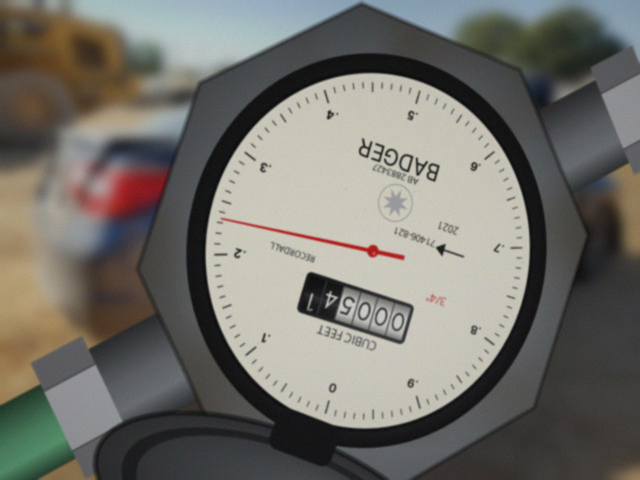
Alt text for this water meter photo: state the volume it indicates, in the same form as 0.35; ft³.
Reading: 541.23; ft³
